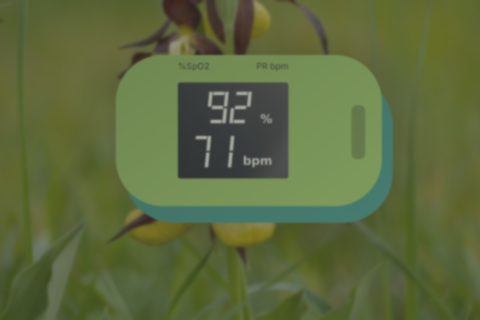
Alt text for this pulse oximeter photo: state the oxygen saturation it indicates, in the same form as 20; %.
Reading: 92; %
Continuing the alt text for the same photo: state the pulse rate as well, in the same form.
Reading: 71; bpm
